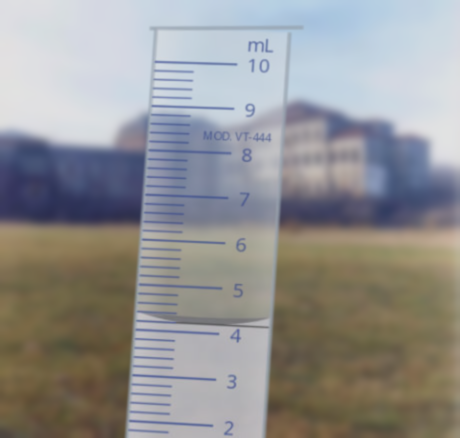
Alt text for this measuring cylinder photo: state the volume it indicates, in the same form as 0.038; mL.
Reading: 4.2; mL
